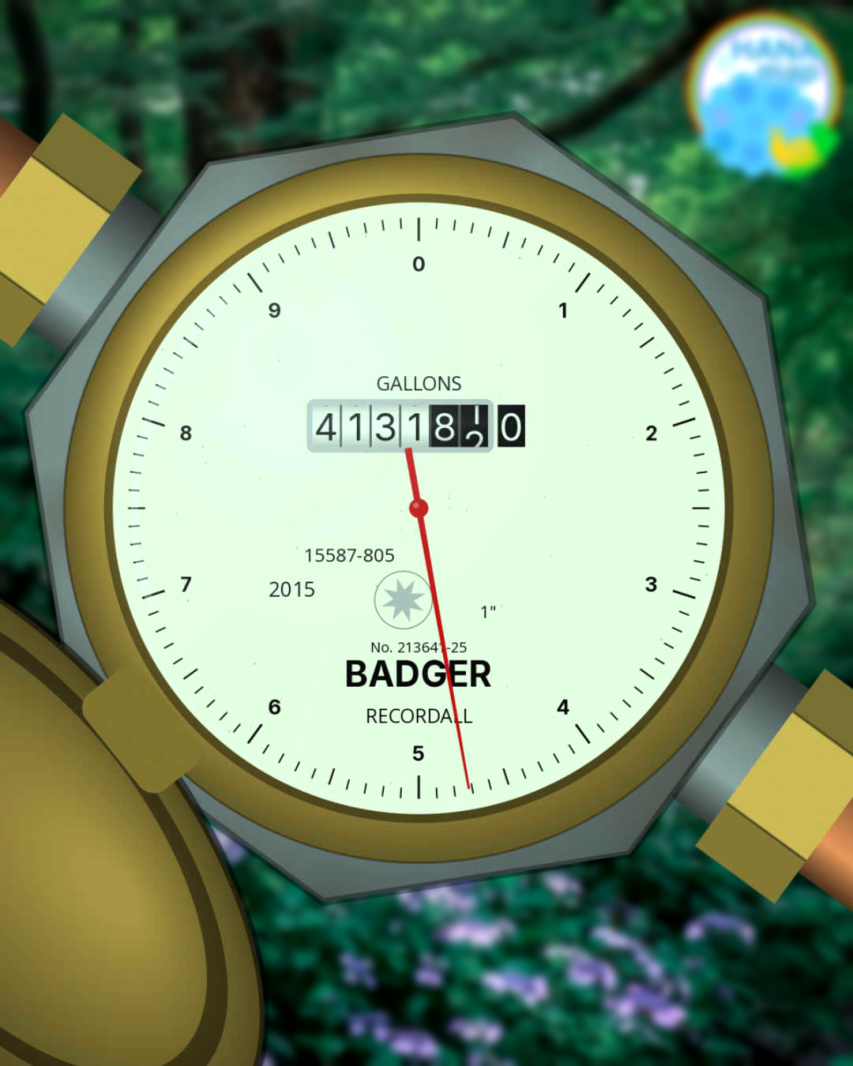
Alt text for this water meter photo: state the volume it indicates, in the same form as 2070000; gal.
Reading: 4131814.7; gal
